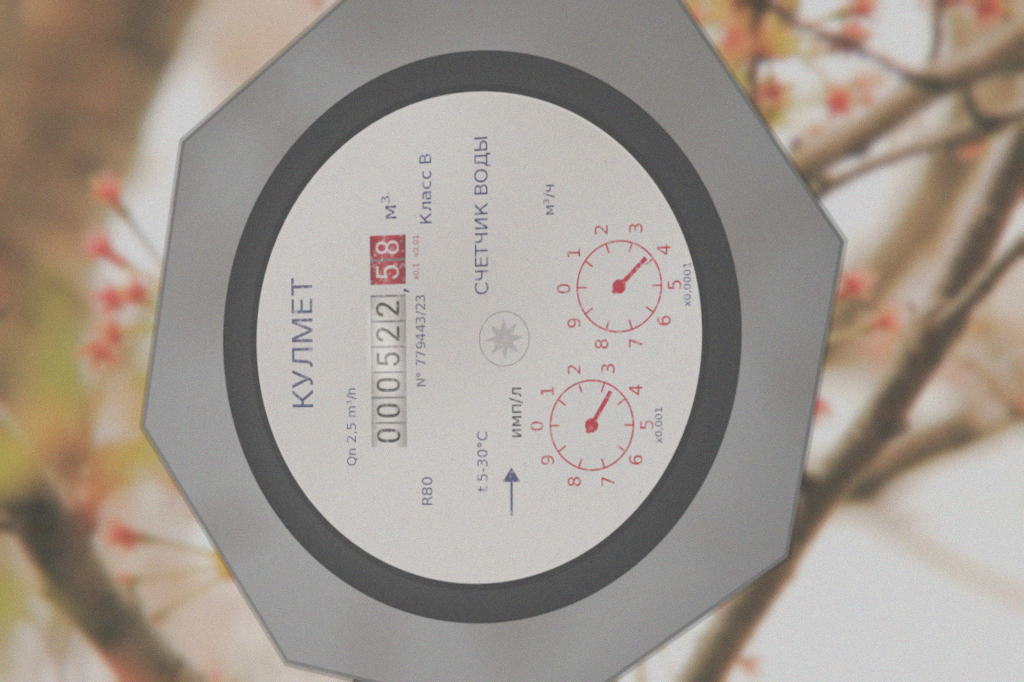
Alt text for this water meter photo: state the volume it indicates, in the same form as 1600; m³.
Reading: 522.5833; m³
